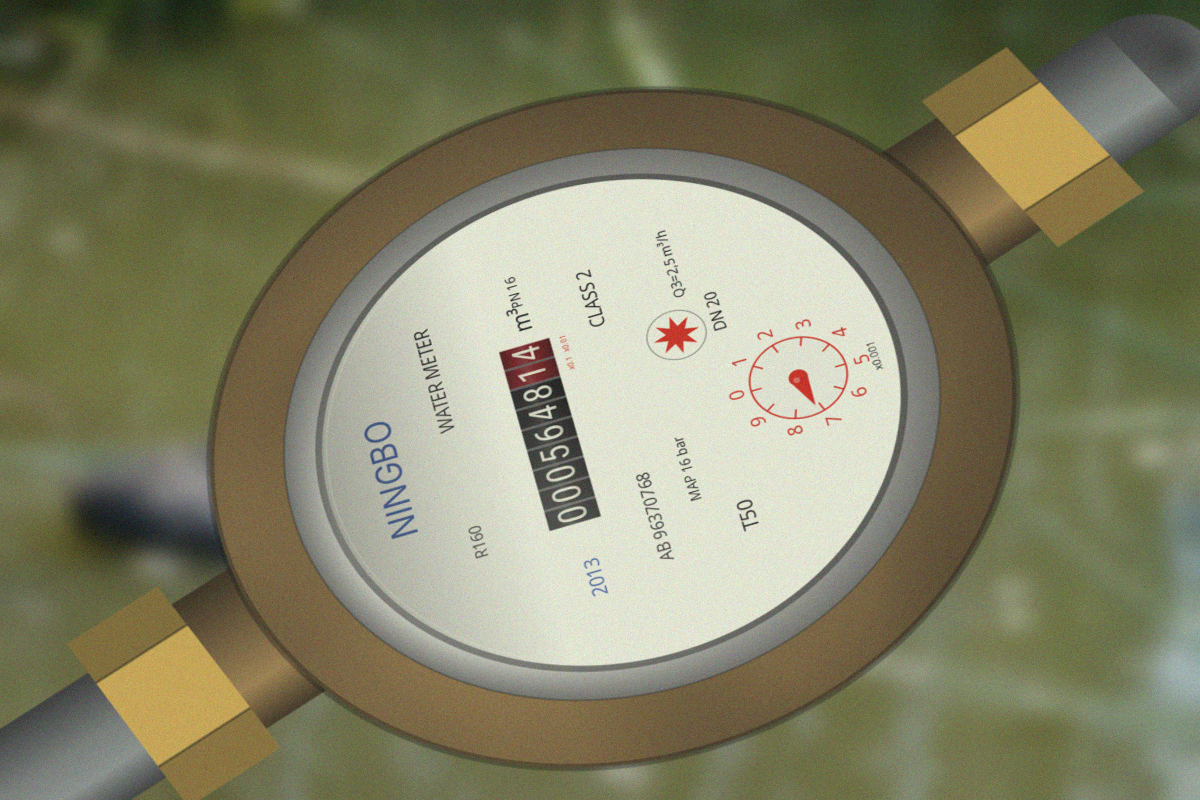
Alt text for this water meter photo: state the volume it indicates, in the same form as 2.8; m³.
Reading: 5648.147; m³
